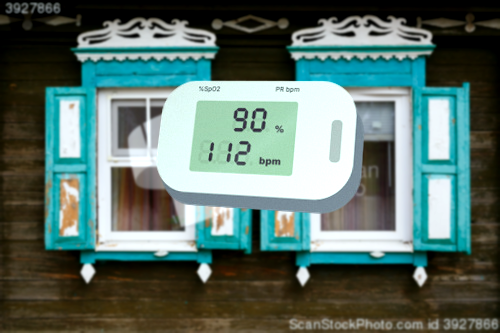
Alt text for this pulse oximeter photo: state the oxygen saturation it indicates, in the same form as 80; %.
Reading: 90; %
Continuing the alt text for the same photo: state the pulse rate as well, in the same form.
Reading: 112; bpm
